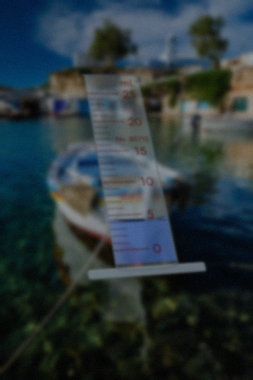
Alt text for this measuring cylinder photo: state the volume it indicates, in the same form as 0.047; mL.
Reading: 4; mL
